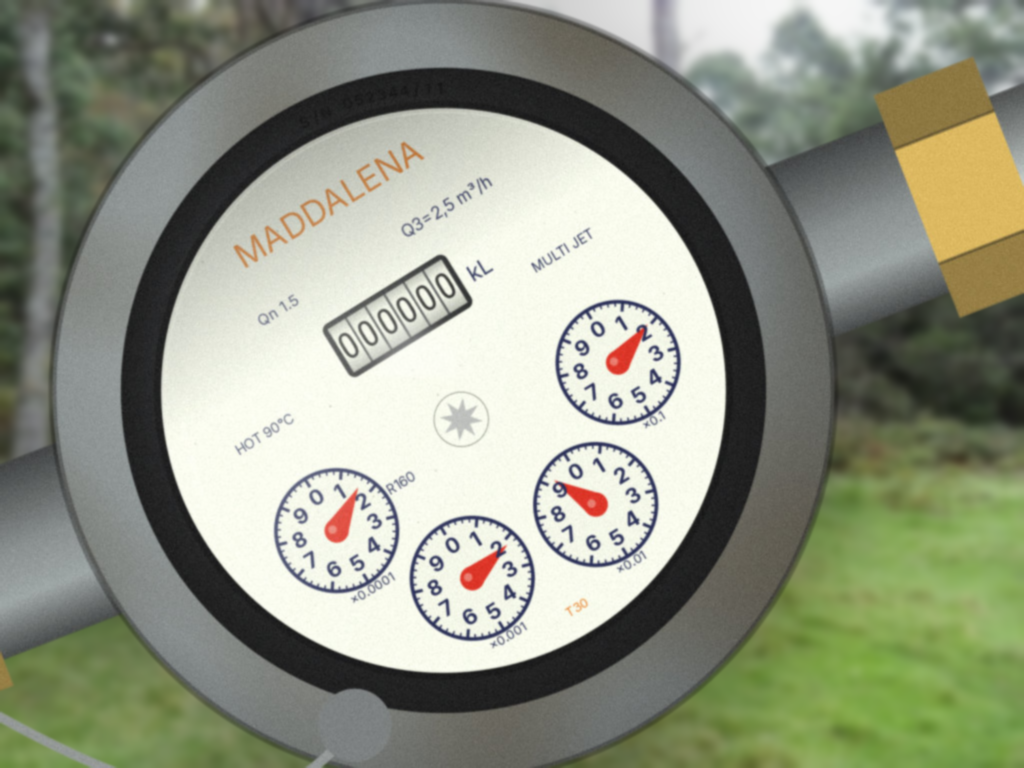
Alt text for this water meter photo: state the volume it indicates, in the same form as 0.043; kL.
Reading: 0.1921; kL
